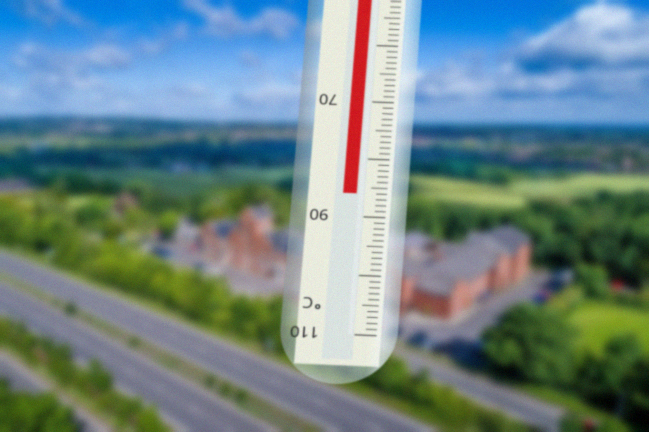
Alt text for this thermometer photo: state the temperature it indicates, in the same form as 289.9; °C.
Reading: 86; °C
